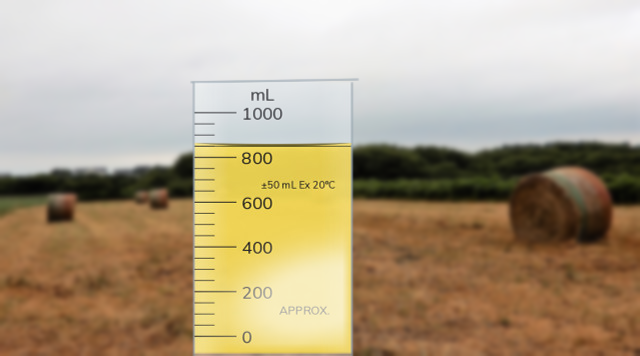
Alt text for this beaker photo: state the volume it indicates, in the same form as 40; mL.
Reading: 850; mL
